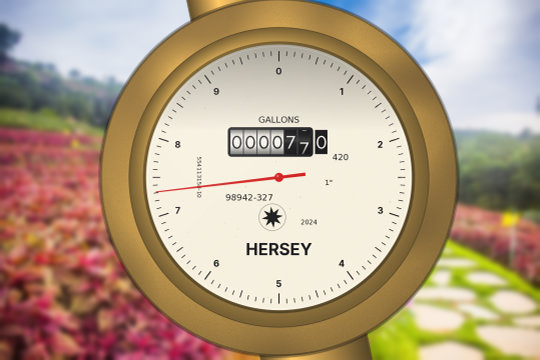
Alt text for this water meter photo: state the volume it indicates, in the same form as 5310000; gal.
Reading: 767.3; gal
